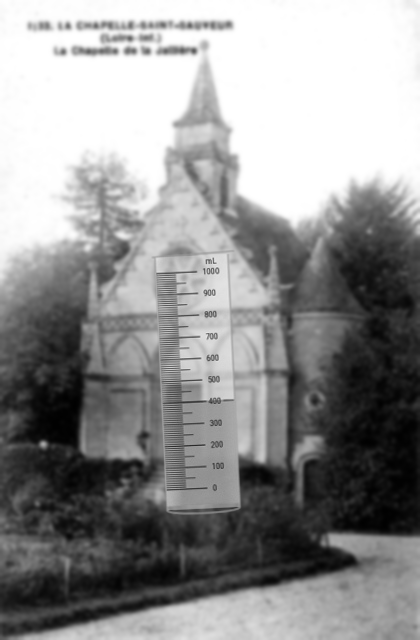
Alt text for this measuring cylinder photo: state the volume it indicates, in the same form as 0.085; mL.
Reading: 400; mL
